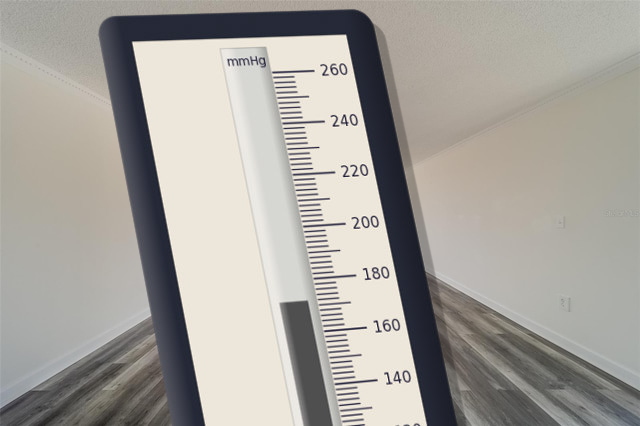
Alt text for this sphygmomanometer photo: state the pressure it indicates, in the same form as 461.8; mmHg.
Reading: 172; mmHg
